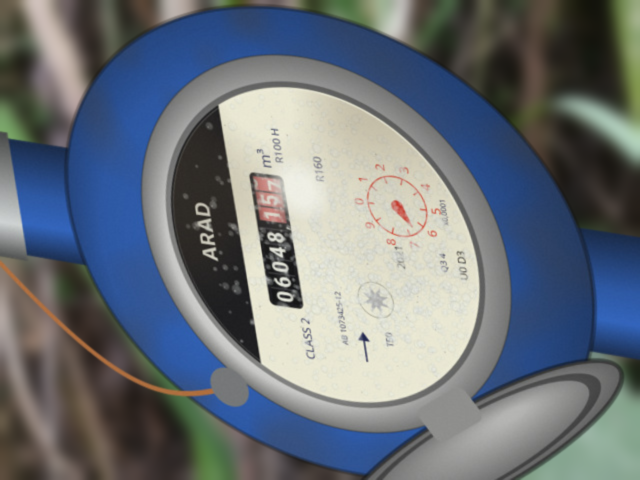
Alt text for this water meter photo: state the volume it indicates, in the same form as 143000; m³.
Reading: 6048.1566; m³
